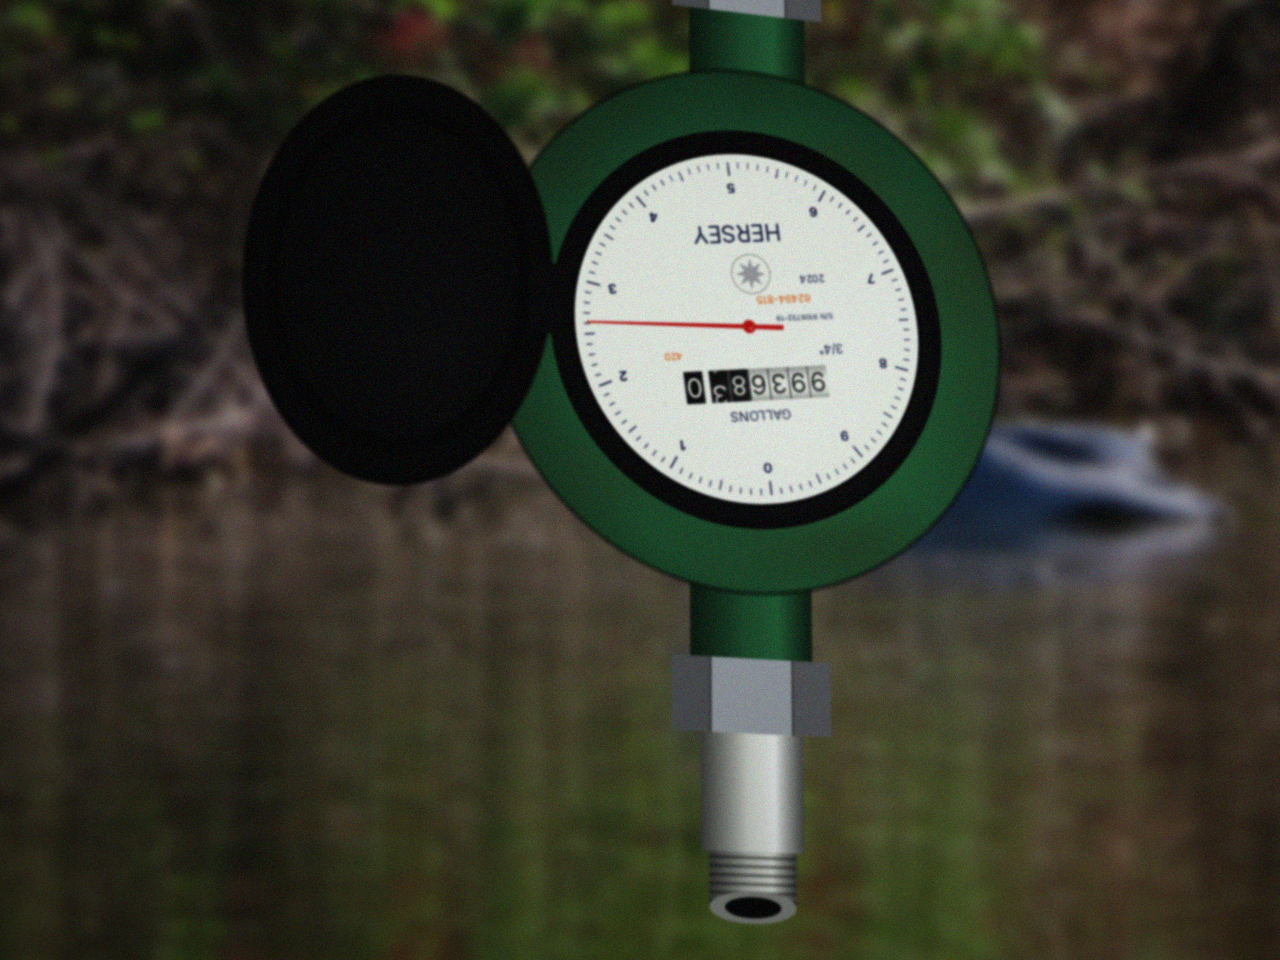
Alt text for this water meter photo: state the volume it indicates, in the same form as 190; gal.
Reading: 9936832.6; gal
